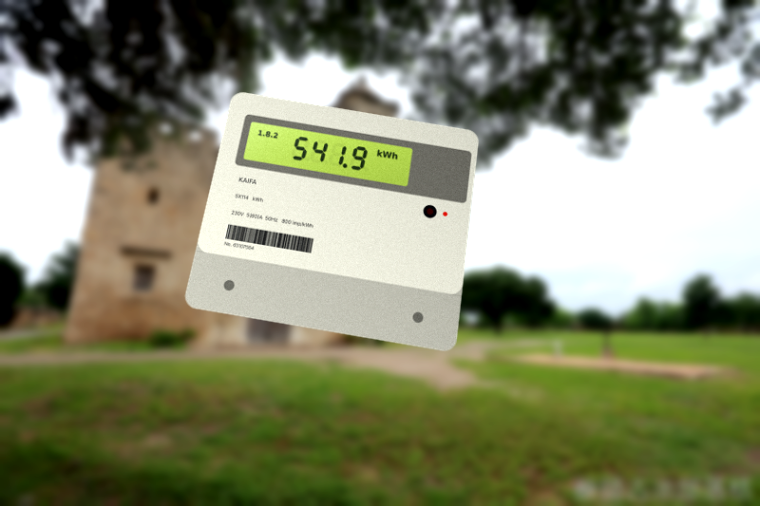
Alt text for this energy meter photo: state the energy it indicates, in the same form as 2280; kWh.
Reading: 541.9; kWh
